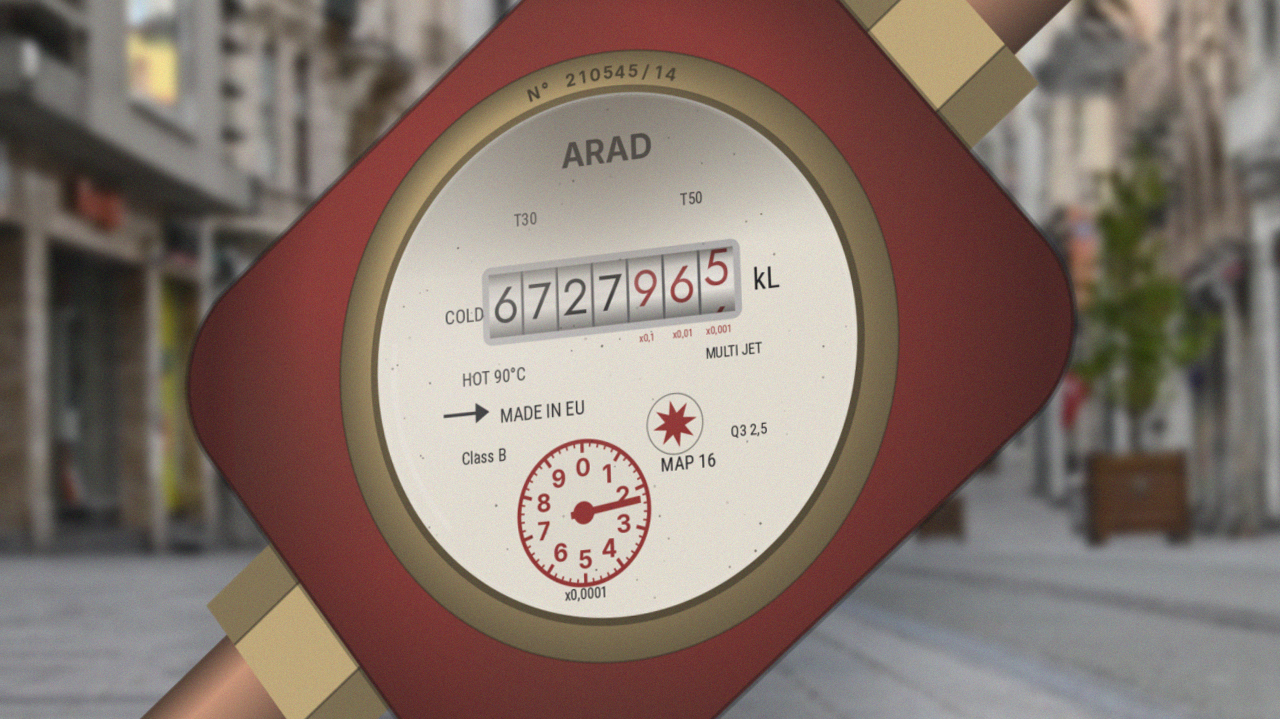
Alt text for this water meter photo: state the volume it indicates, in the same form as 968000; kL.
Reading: 6727.9652; kL
